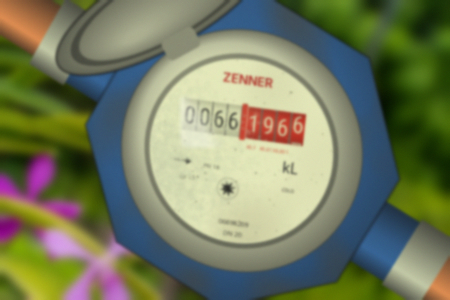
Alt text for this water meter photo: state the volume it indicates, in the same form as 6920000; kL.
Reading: 66.1966; kL
